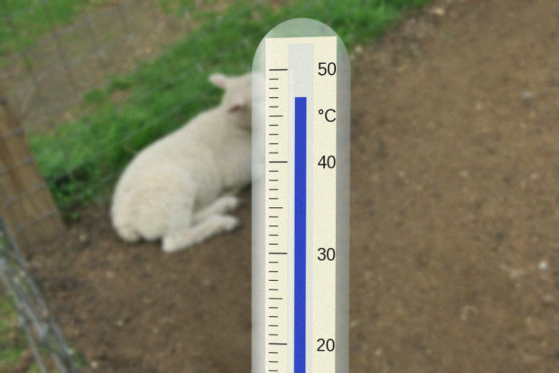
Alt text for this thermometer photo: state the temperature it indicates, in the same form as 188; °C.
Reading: 47; °C
